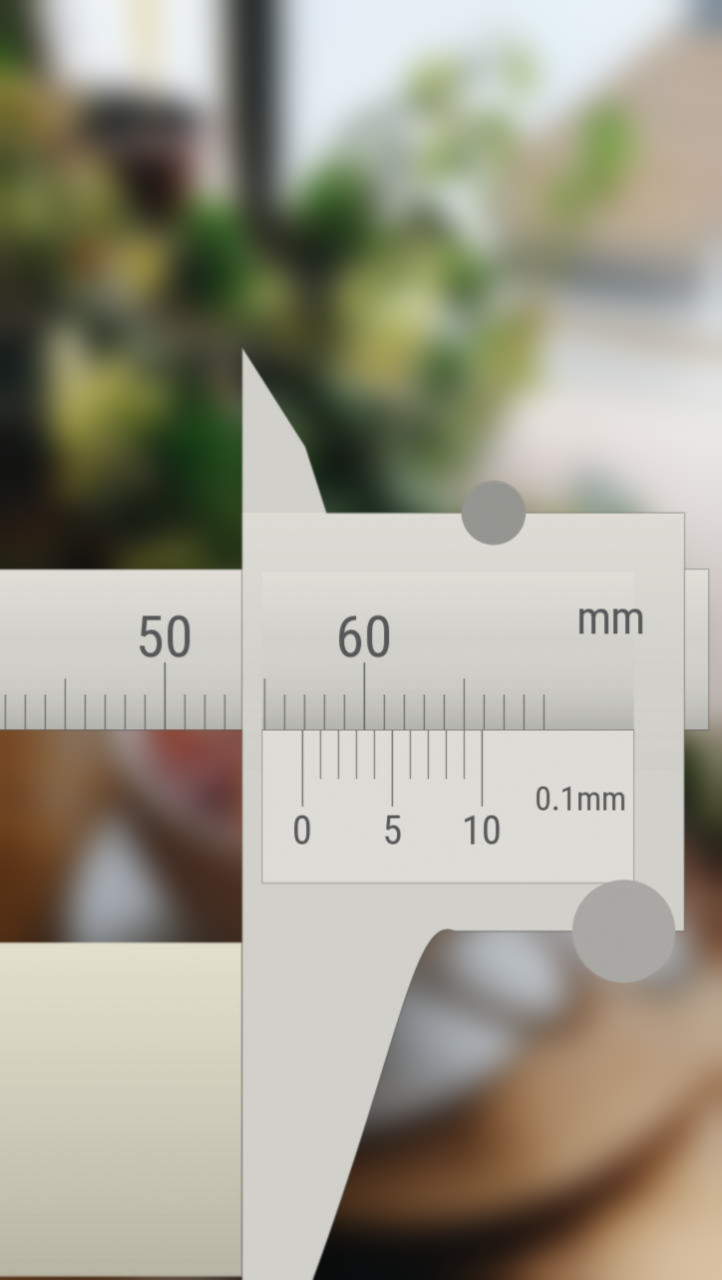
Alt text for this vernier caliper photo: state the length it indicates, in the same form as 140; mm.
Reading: 56.9; mm
